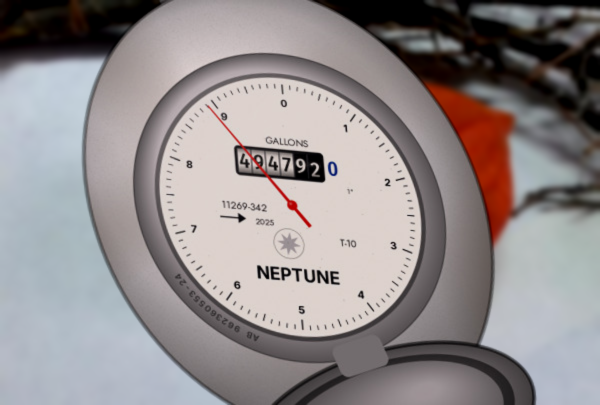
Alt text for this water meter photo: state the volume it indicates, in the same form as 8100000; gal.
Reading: 4947918.9; gal
